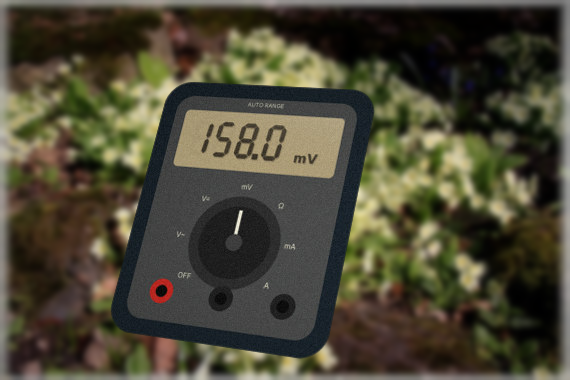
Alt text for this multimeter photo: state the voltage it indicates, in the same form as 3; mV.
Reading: 158.0; mV
